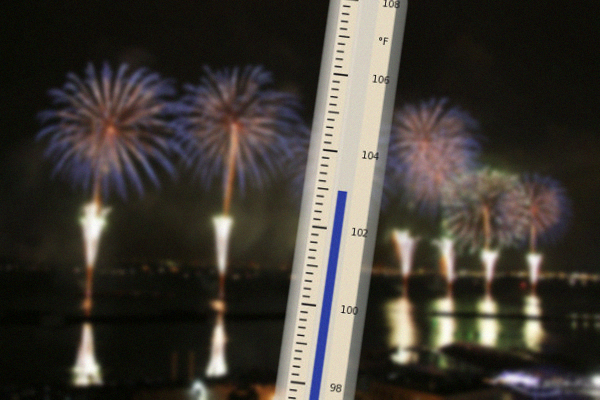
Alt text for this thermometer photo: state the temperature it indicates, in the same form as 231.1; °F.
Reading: 103; °F
